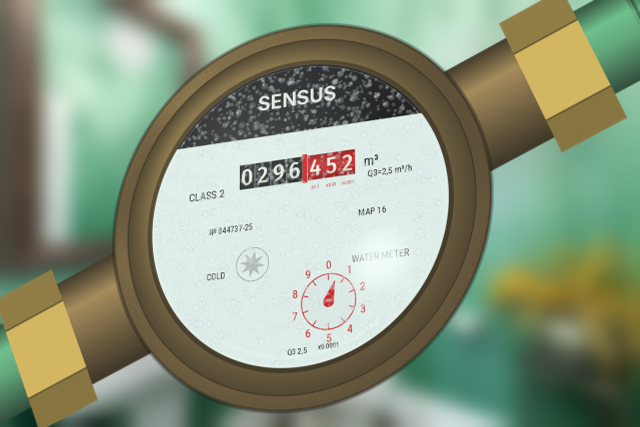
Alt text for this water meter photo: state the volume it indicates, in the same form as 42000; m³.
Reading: 296.4520; m³
